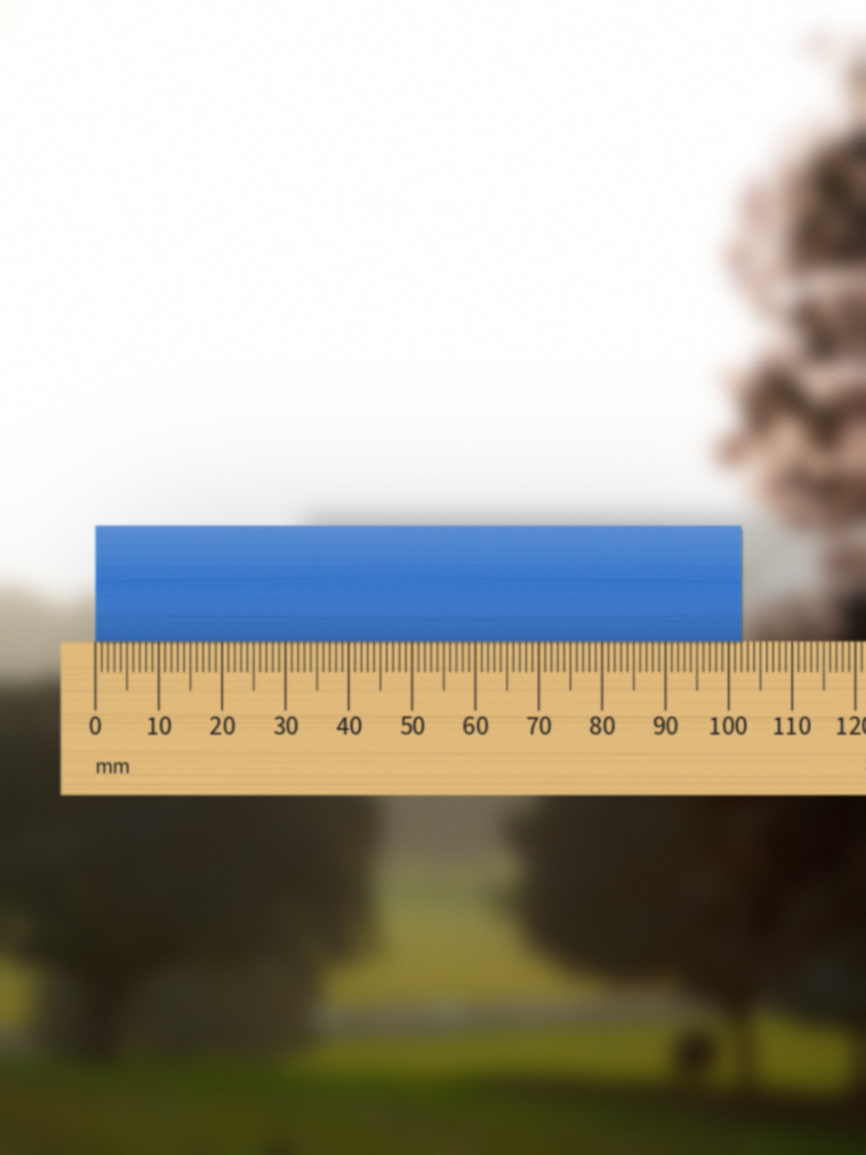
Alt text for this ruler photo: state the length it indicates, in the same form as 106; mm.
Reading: 102; mm
